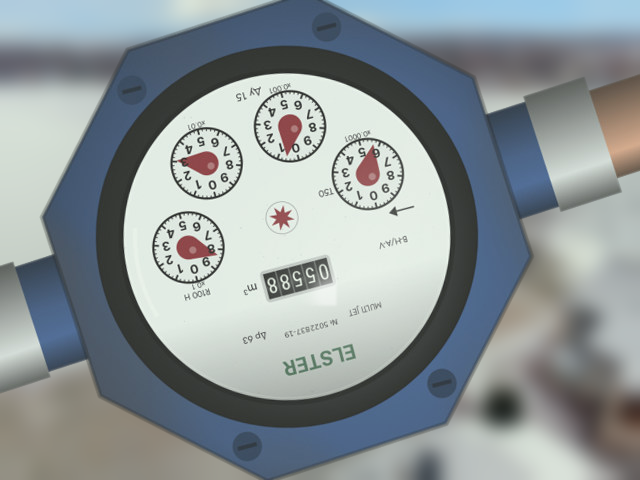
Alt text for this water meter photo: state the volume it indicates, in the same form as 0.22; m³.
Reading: 5588.8305; m³
